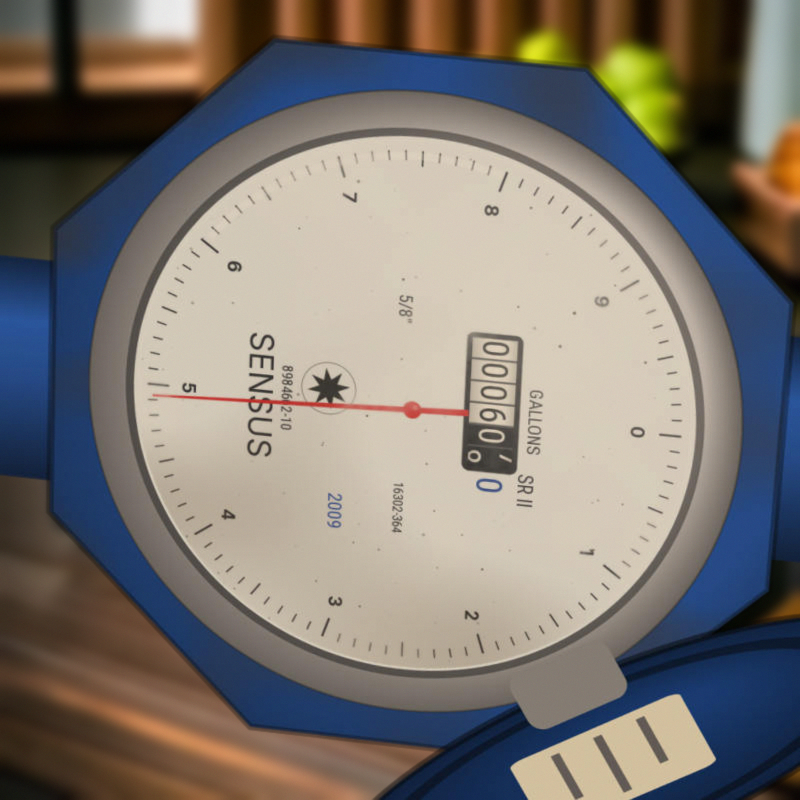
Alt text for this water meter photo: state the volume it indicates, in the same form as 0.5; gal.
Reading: 6074.9; gal
